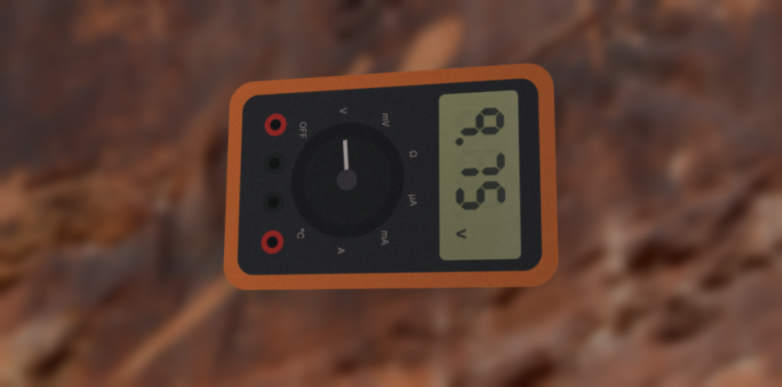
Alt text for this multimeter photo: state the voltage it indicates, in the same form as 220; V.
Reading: 9.75; V
